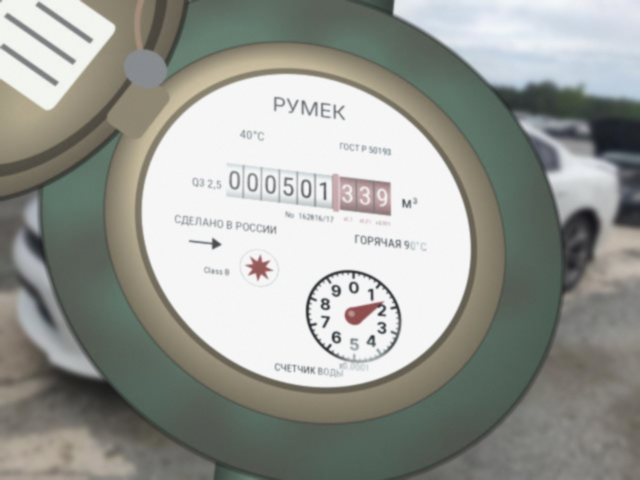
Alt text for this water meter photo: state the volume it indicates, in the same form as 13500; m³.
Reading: 501.3391; m³
